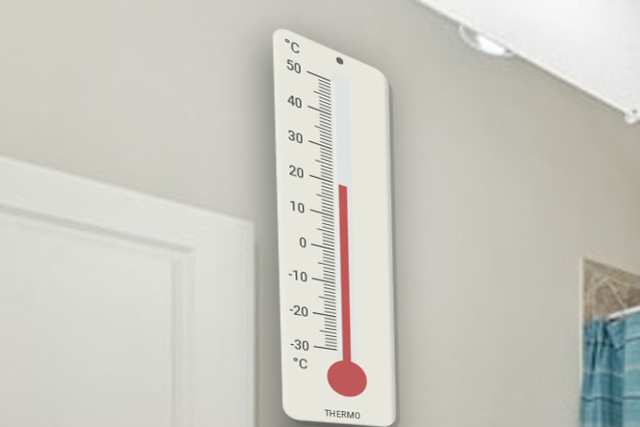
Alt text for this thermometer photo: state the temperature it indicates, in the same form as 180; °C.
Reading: 20; °C
